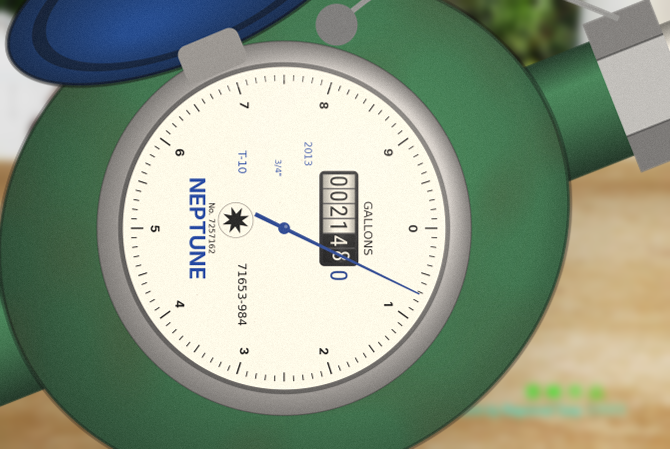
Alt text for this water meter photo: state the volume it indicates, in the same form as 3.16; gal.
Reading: 21480.7; gal
